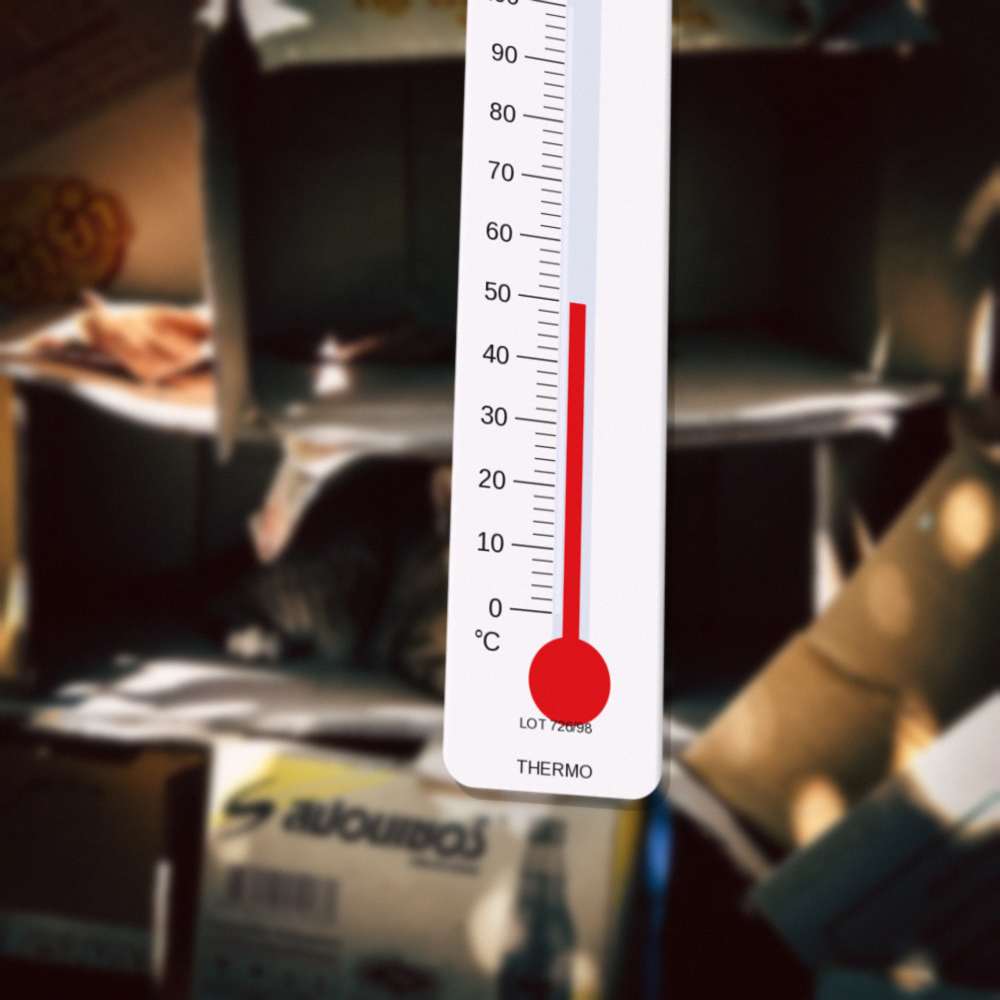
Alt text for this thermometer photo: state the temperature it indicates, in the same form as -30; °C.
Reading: 50; °C
